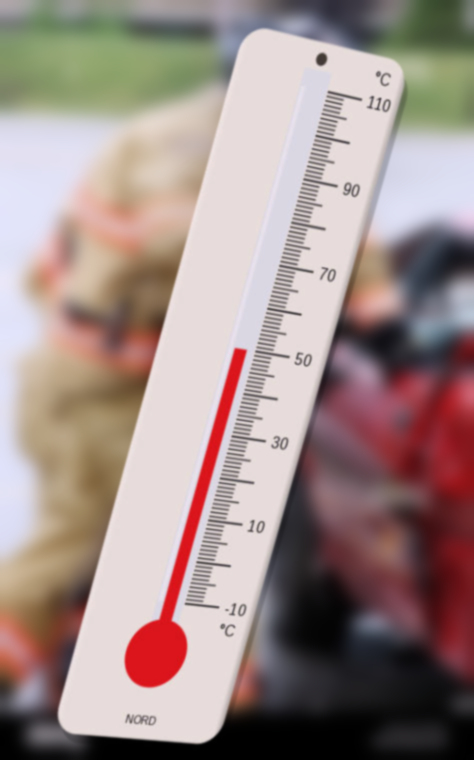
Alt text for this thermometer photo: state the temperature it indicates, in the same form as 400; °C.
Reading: 50; °C
